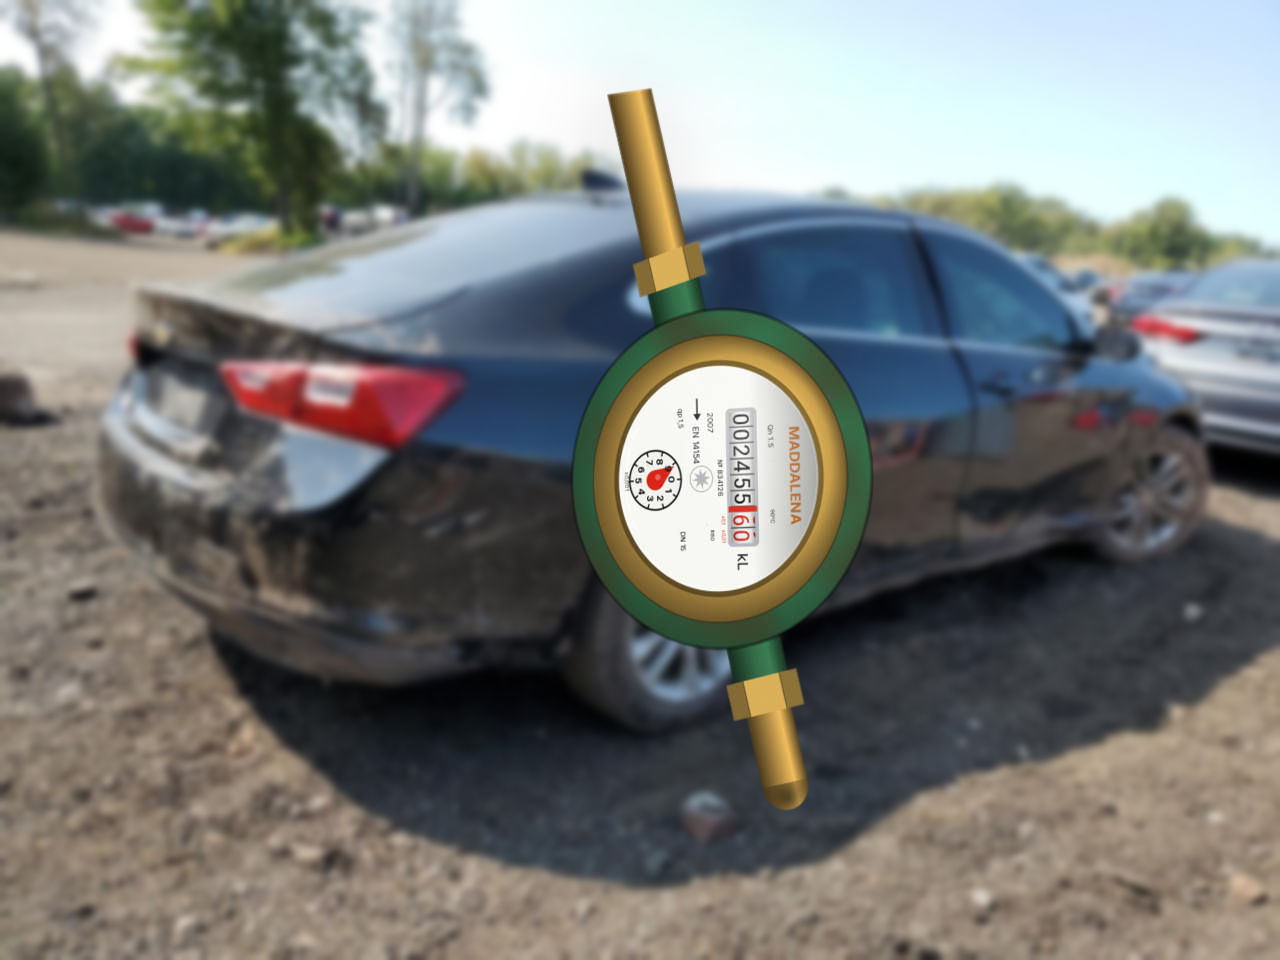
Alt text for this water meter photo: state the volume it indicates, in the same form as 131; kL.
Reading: 2455.599; kL
